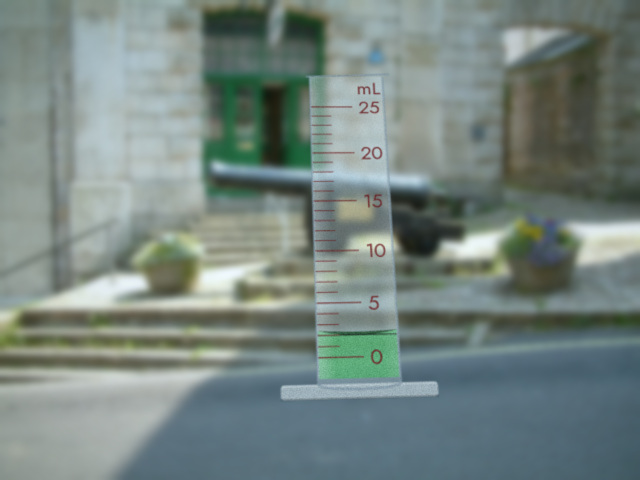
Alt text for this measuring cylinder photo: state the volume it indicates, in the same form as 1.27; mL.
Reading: 2; mL
